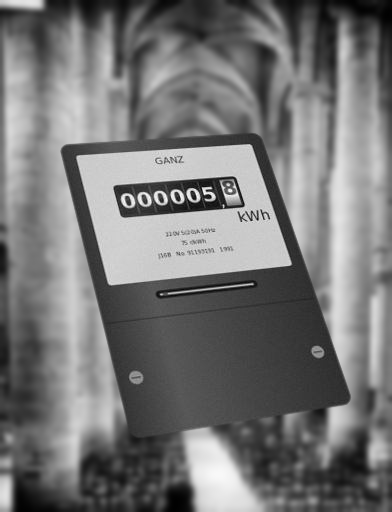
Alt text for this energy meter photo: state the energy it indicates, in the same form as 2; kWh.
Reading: 5.8; kWh
